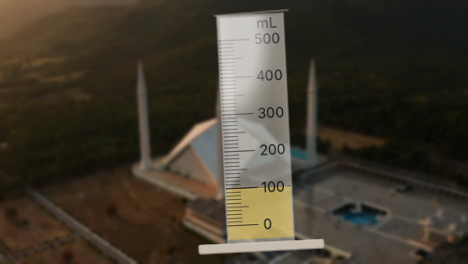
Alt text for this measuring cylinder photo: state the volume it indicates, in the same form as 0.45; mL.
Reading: 100; mL
